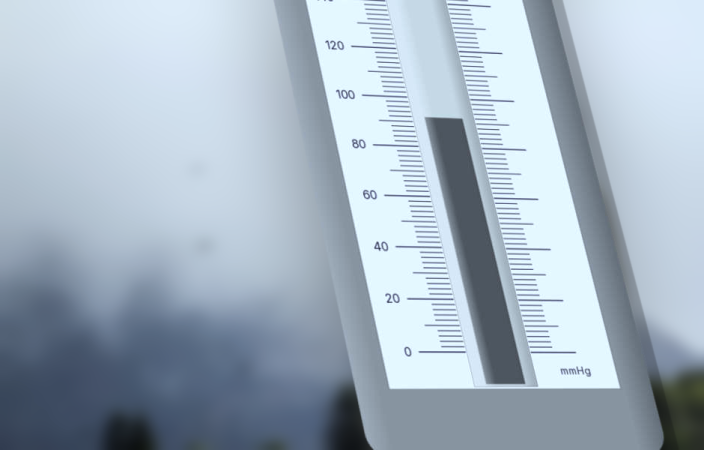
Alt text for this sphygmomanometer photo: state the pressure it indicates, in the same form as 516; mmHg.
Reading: 92; mmHg
